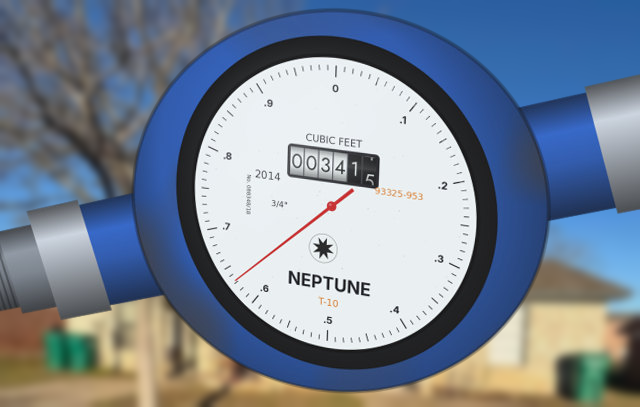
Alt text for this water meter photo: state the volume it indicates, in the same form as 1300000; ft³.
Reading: 3414.63; ft³
